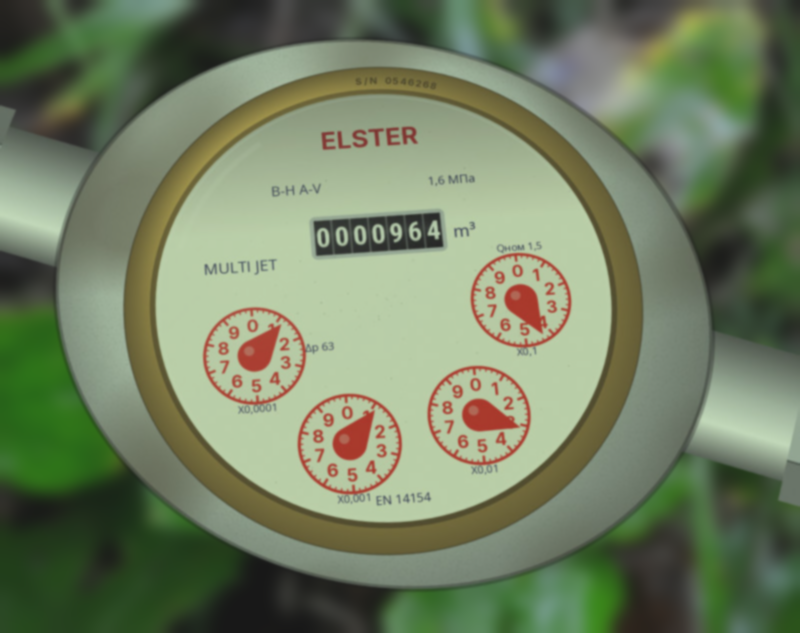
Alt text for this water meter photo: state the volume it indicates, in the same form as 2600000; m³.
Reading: 964.4311; m³
